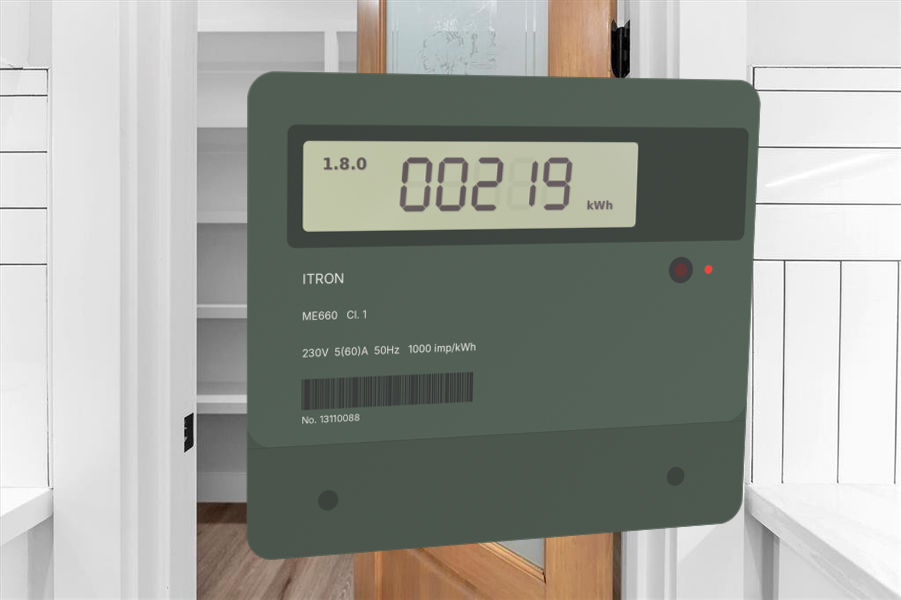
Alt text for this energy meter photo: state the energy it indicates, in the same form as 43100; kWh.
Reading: 219; kWh
